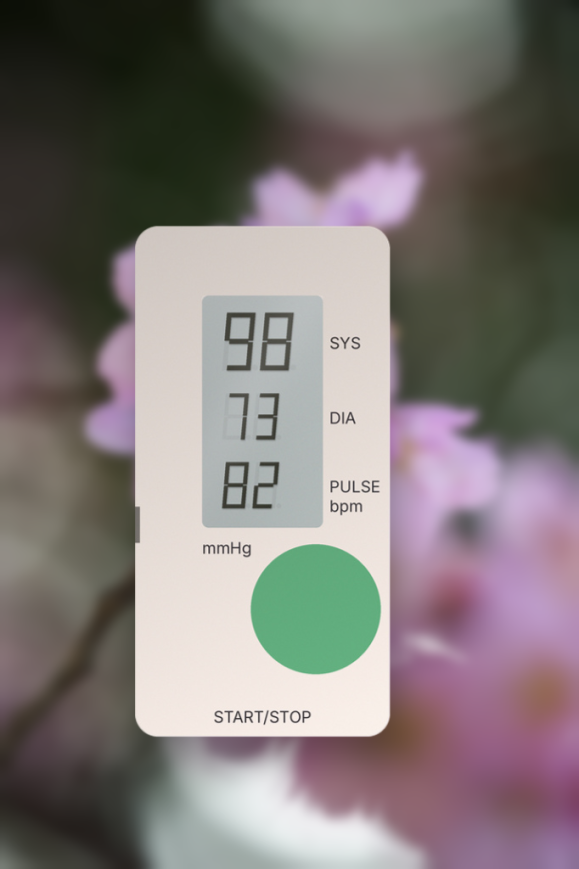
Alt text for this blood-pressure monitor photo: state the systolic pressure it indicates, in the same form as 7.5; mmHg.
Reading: 98; mmHg
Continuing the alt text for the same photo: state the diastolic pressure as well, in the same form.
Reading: 73; mmHg
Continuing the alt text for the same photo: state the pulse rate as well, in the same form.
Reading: 82; bpm
